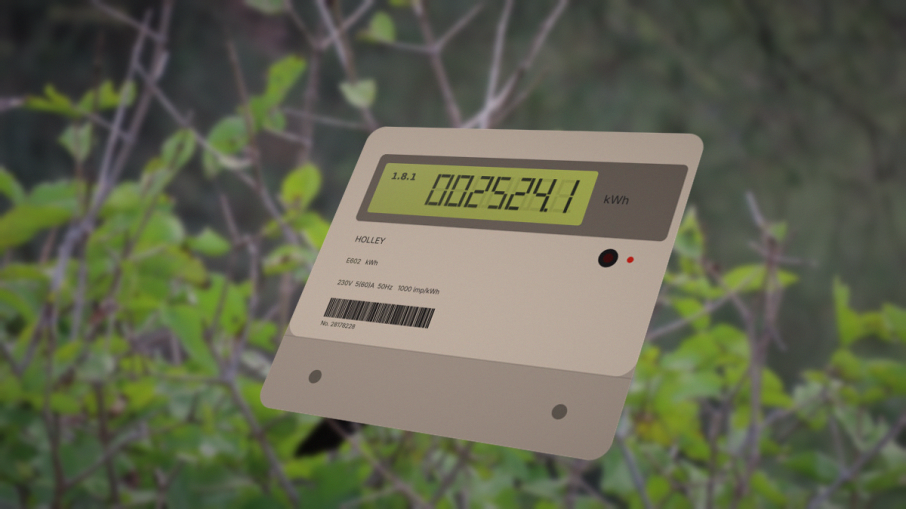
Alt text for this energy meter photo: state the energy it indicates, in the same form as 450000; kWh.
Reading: 2524.1; kWh
